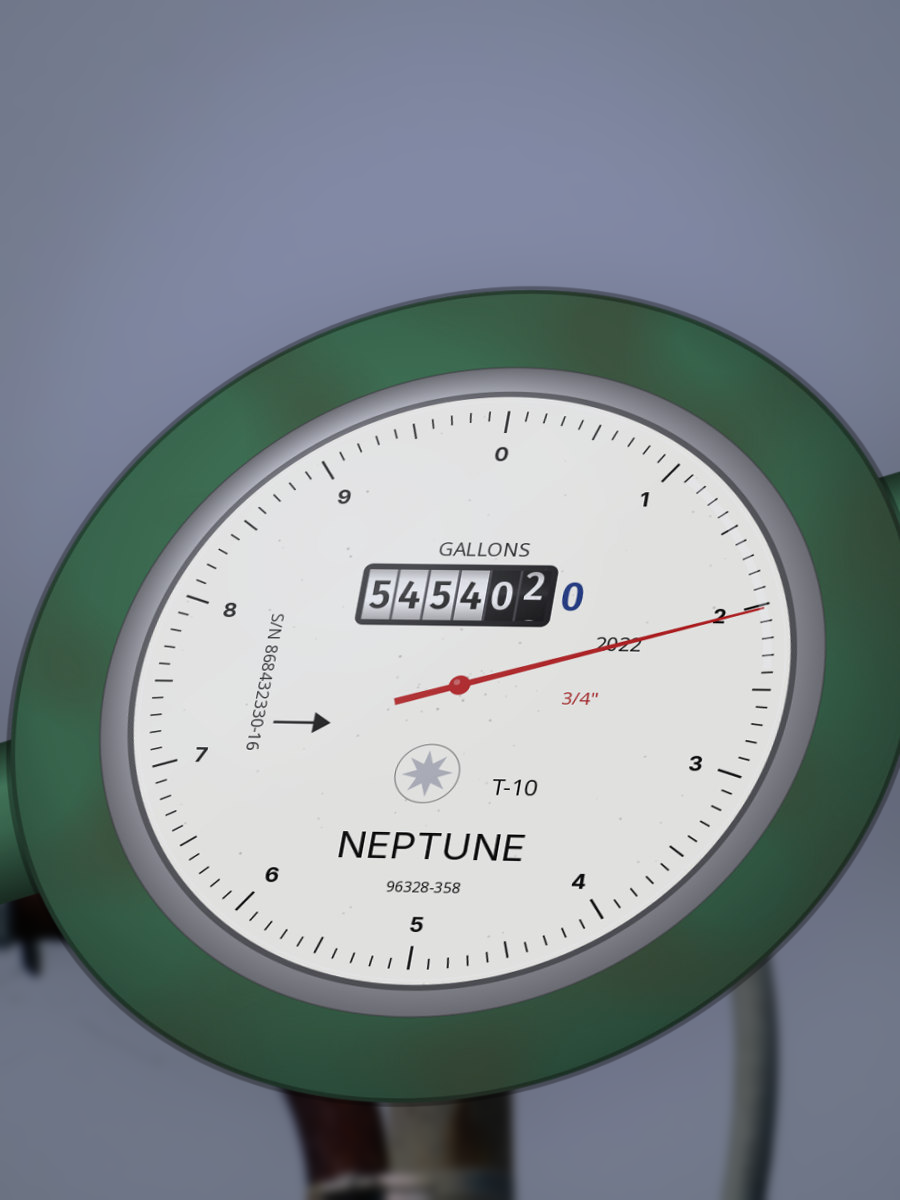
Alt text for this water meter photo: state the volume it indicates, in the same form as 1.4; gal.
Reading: 5454022.0; gal
